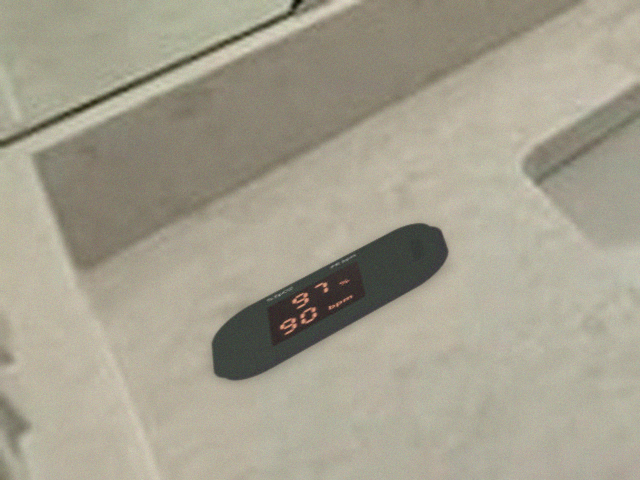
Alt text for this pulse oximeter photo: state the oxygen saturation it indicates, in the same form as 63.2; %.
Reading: 97; %
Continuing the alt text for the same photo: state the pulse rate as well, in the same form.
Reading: 90; bpm
